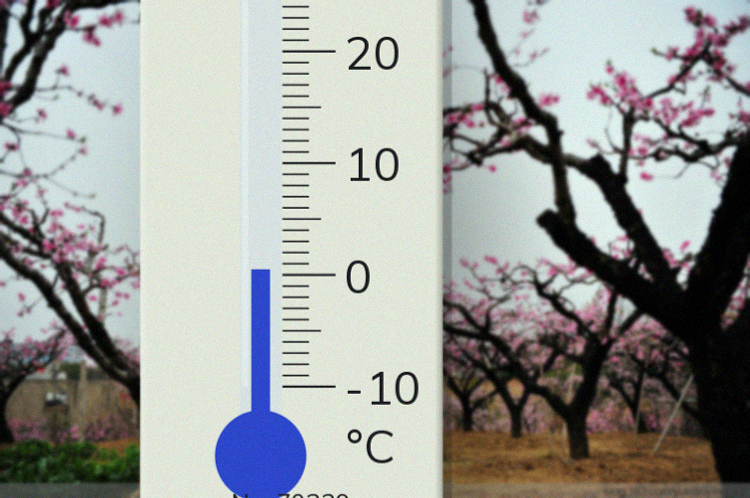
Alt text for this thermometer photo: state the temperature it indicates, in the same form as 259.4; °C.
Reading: 0.5; °C
